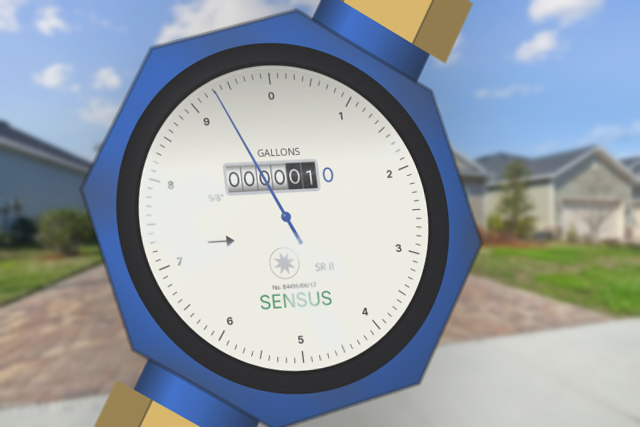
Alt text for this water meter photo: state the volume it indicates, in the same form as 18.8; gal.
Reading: 9.3; gal
